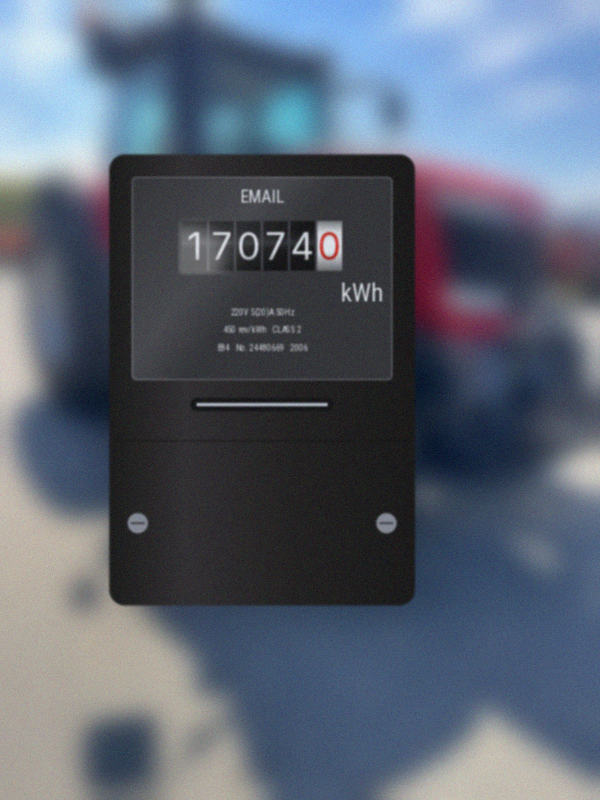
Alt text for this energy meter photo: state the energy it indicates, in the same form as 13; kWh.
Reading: 17074.0; kWh
